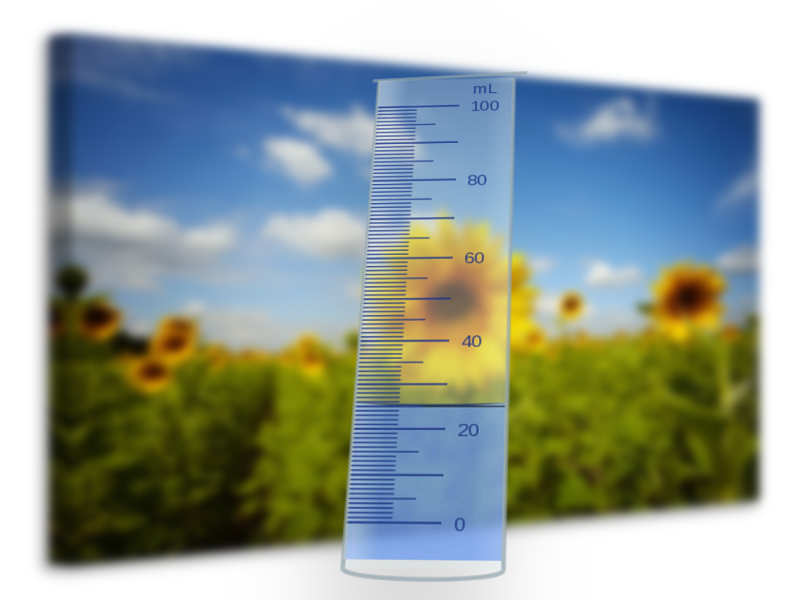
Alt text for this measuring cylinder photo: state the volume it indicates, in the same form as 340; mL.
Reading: 25; mL
